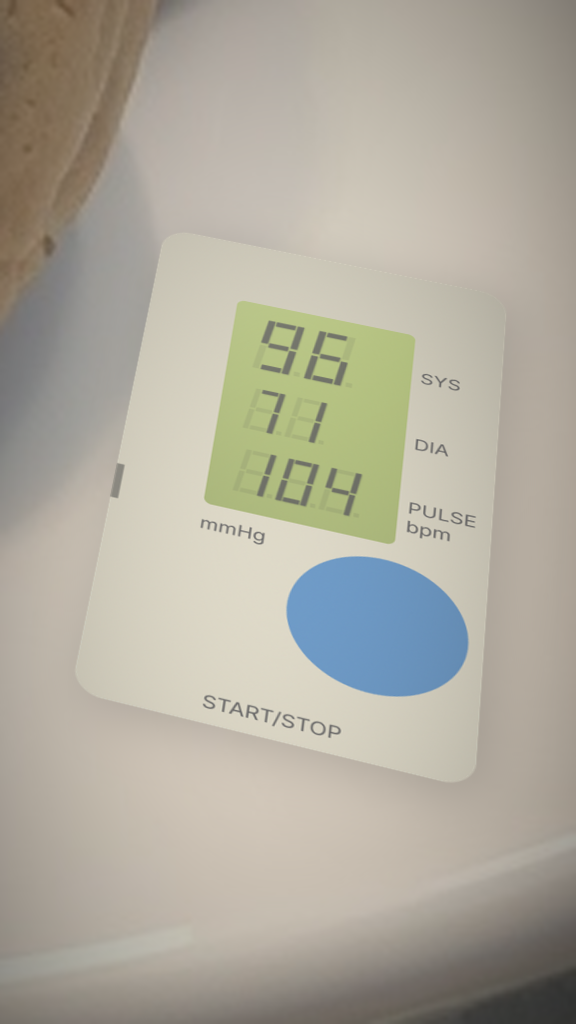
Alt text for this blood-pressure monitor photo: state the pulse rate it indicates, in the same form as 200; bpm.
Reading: 104; bpm
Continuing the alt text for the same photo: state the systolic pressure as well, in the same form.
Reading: 96; mmHg
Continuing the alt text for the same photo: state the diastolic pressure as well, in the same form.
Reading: 71; mmHg
